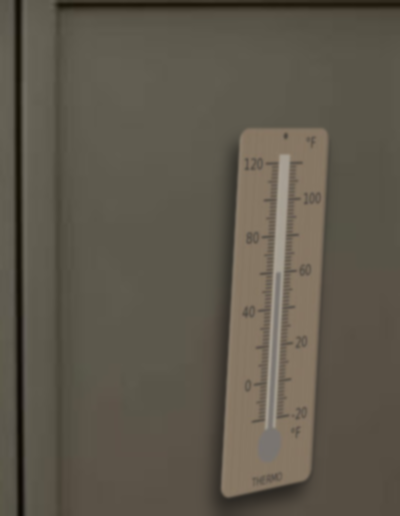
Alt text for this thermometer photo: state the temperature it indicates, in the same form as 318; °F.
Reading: 60; °F
